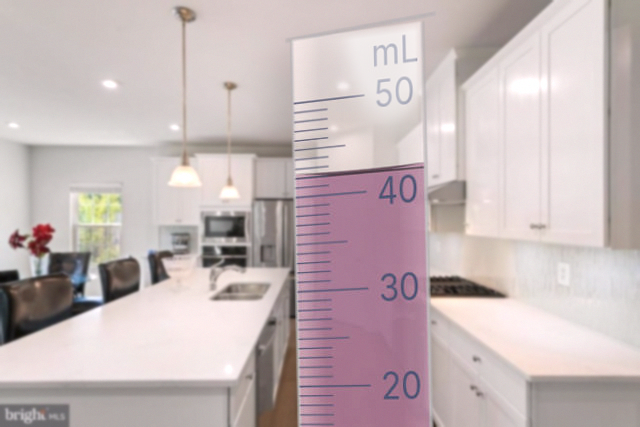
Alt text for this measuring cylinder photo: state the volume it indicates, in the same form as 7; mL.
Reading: 42; mL
